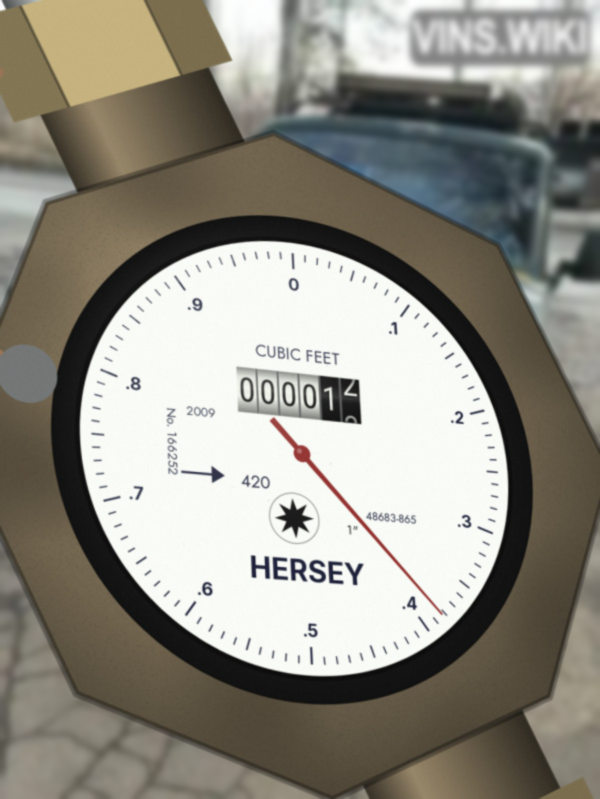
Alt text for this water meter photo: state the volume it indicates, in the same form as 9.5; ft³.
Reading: 12.38; ft³
